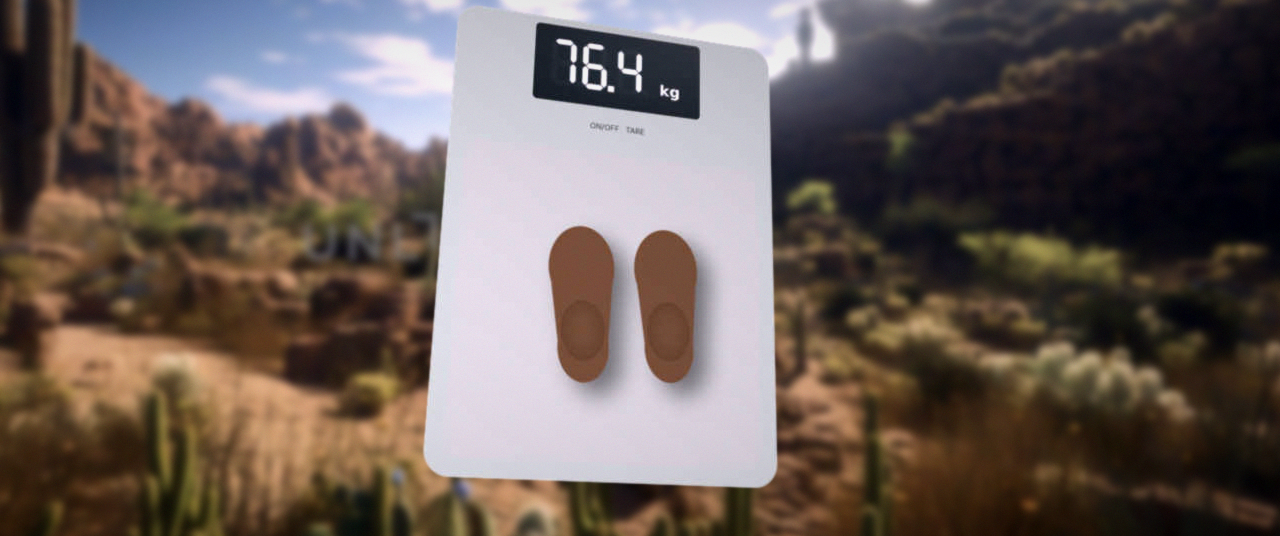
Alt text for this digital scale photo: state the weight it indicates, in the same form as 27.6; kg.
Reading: 76.4; kg
